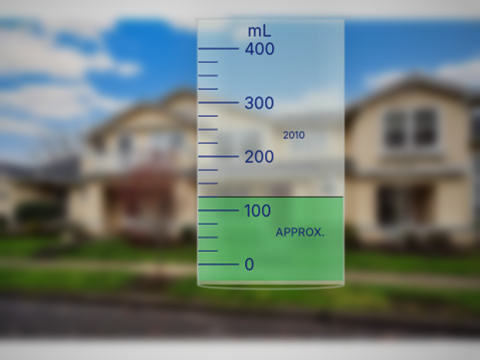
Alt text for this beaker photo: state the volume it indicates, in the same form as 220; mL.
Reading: 125; mL
